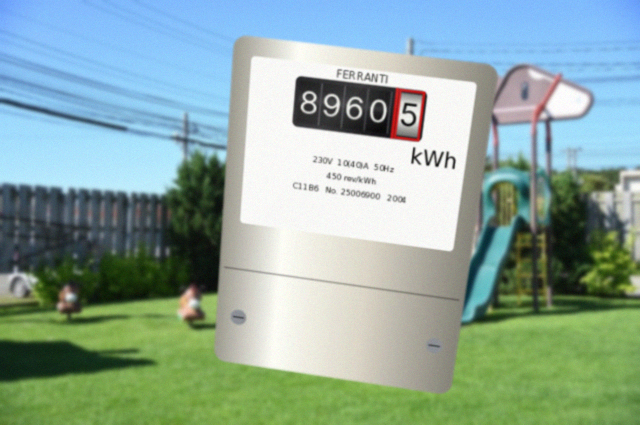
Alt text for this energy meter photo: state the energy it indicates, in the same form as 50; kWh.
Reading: 8960.5; kWh
